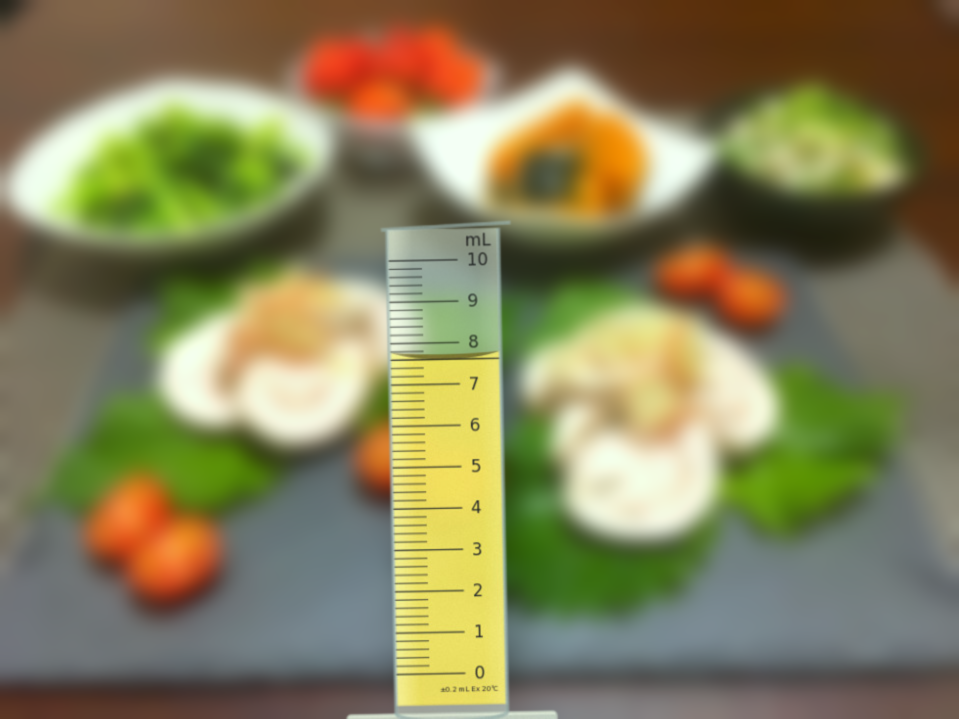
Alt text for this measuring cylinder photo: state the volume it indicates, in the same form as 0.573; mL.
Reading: 7.6; mL
